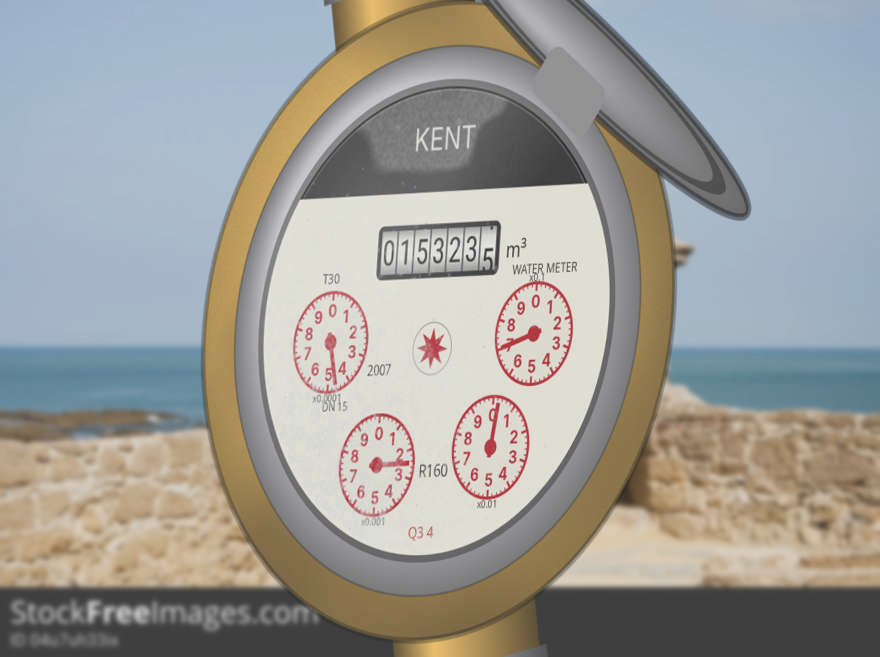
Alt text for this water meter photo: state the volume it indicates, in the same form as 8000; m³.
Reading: 153234.7024; m³
